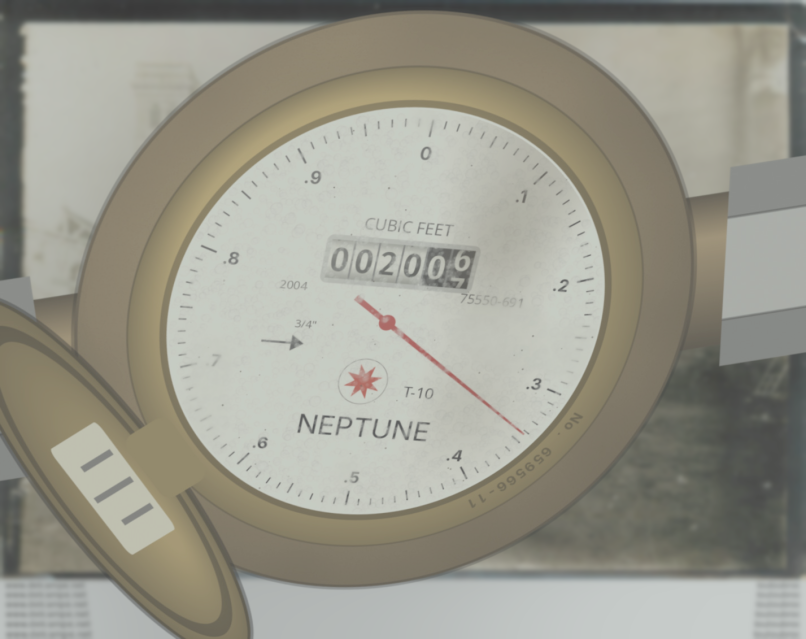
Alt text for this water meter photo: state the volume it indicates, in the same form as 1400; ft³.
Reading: 2006.34; ft³
